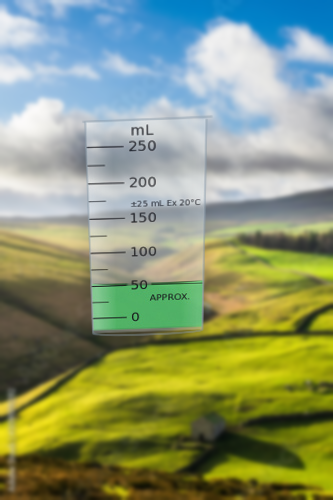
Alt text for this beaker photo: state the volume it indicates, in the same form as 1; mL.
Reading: 50; mL
